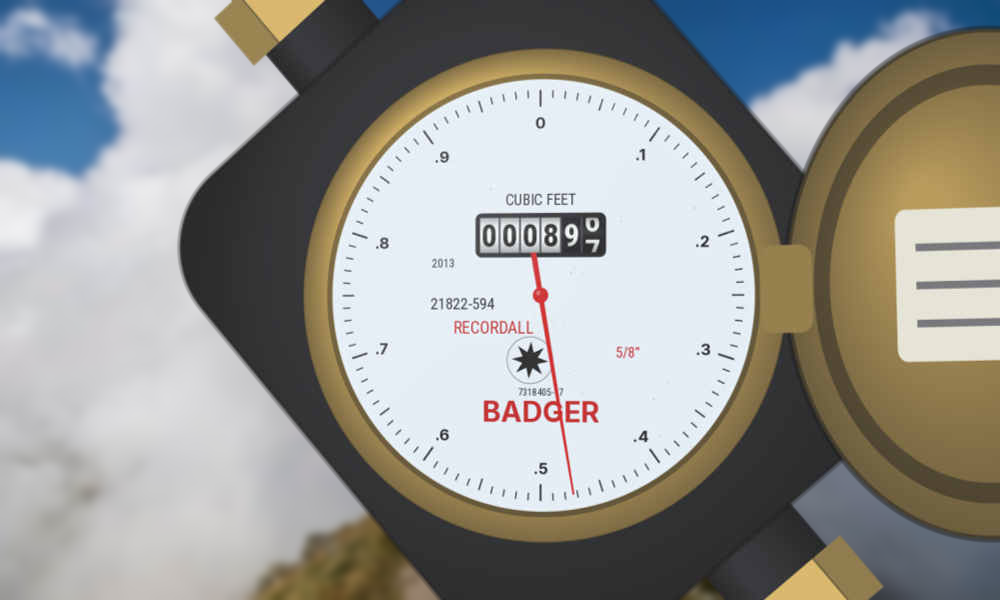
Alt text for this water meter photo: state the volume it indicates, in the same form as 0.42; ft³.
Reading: 896.47; ft³
